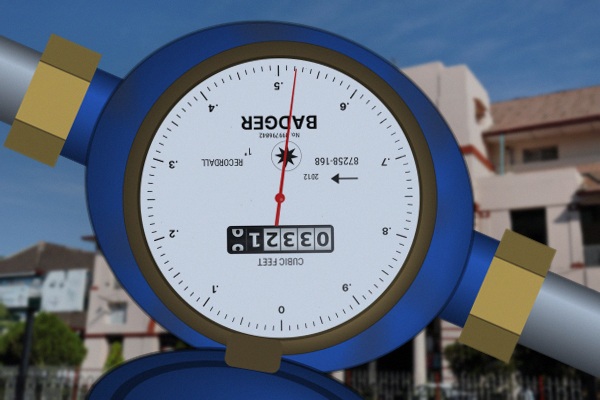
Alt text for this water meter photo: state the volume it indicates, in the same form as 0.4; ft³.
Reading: 33218.52; ft³
